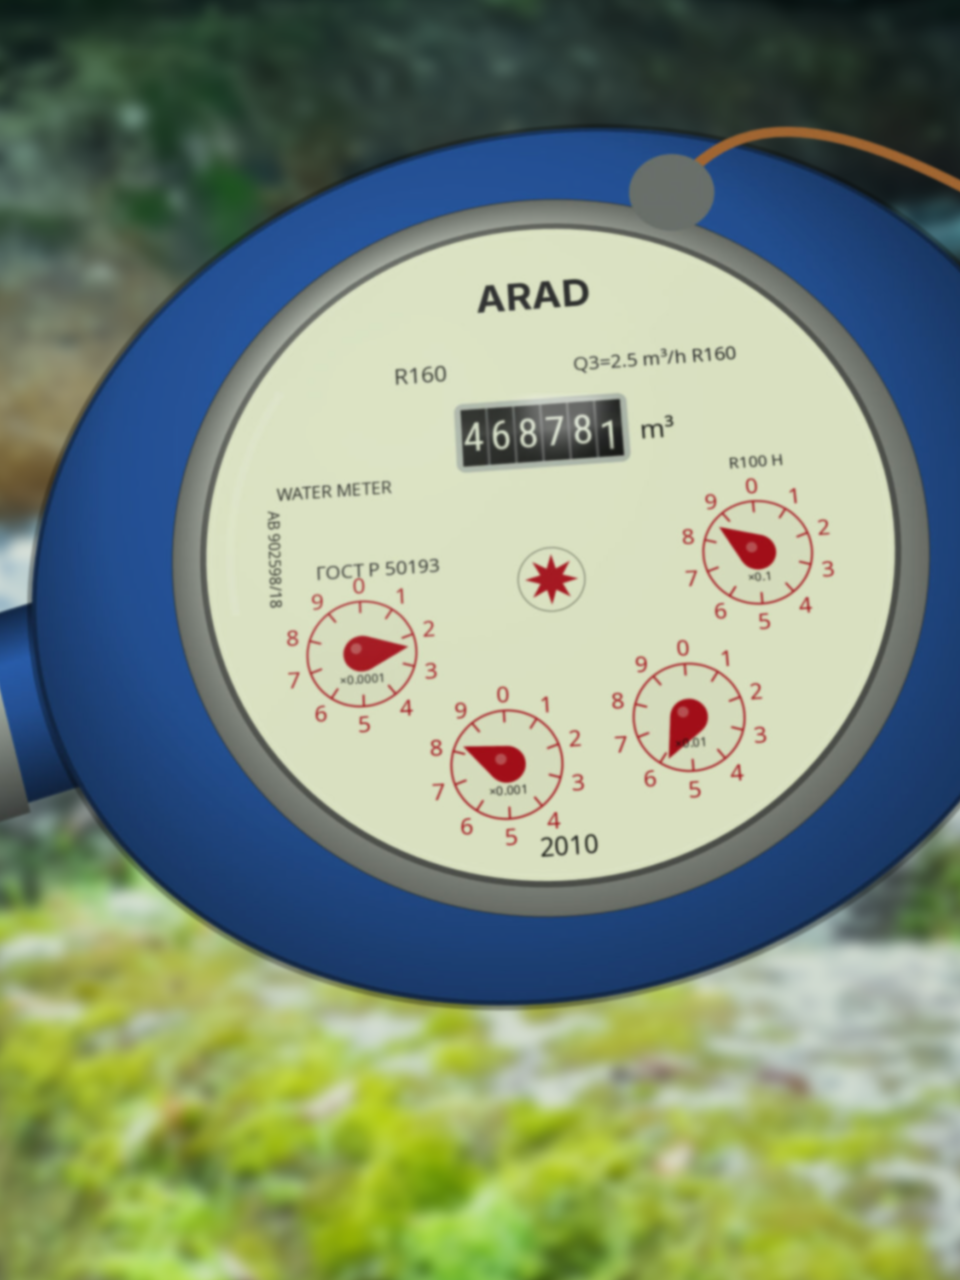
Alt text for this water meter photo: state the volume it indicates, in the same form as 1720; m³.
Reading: 468780.8582; m³
